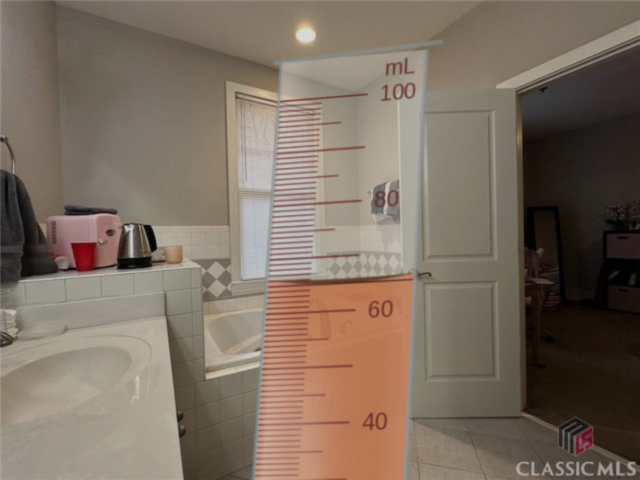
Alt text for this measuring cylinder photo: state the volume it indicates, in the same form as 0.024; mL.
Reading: 65; mL
